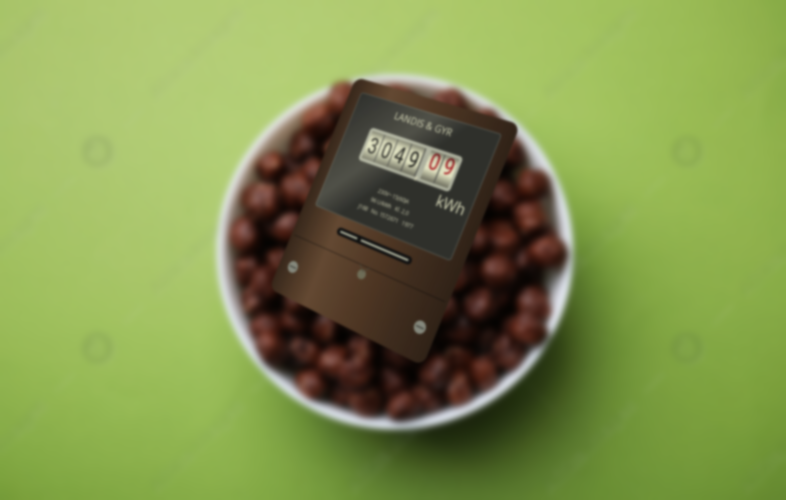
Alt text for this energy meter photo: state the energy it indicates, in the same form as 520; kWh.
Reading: 3049.09; kWh
